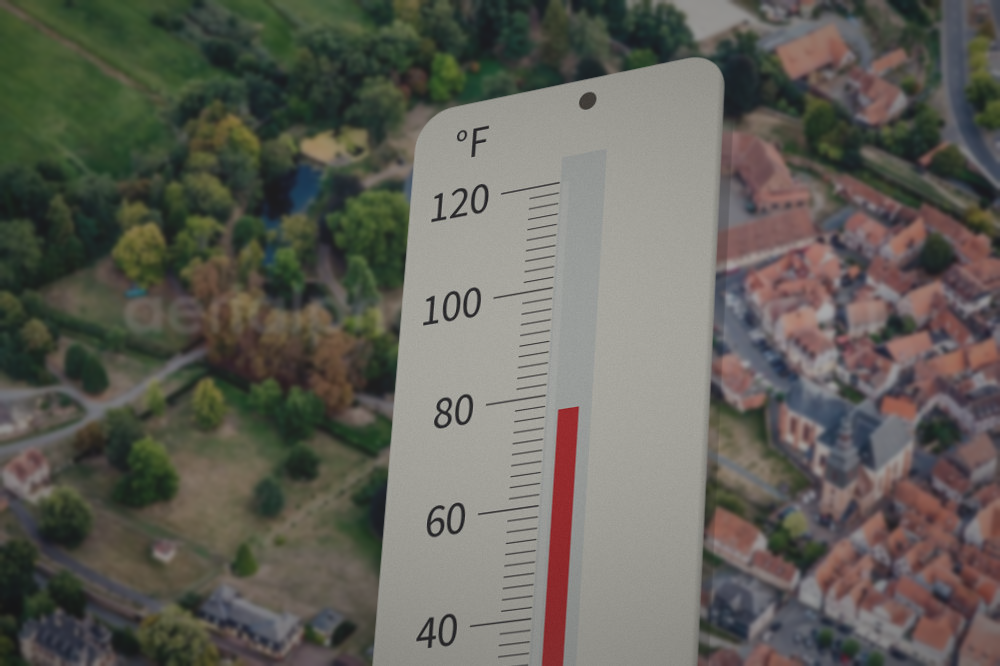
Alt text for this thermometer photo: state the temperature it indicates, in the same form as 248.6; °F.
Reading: 77; °F
